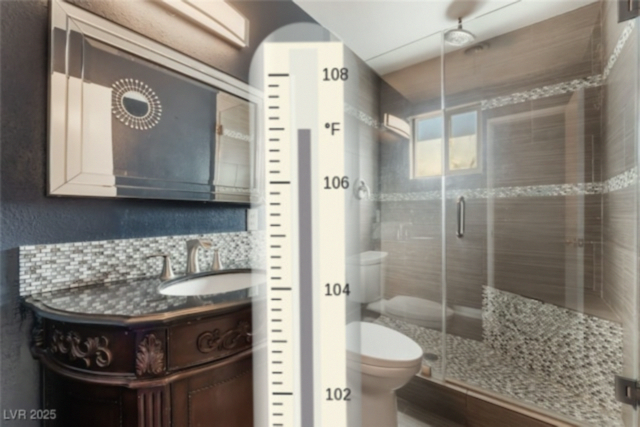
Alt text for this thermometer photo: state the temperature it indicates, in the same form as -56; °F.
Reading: 107; °F
